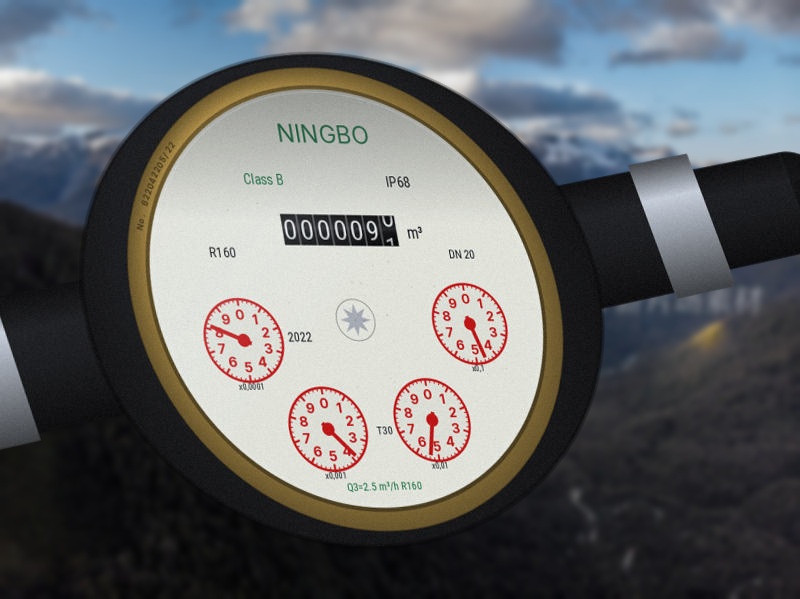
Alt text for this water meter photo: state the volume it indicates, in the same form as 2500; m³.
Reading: 90.4538; m³
